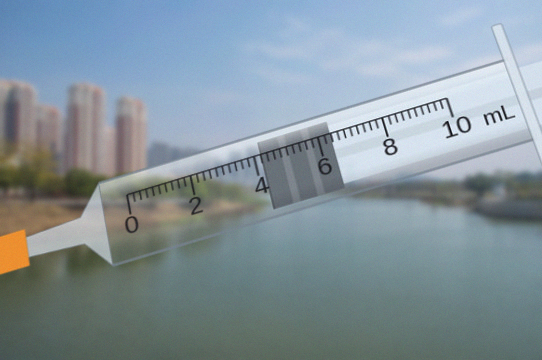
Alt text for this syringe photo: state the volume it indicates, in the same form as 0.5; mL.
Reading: 4.2; mL
